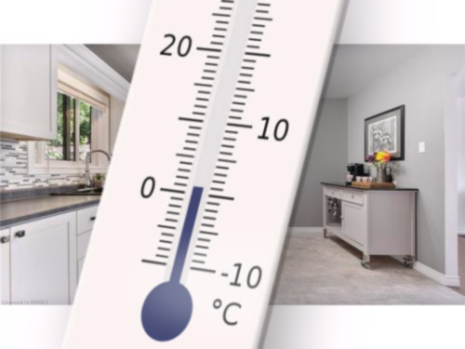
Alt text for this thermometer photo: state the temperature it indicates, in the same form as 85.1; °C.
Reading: 1; °C
